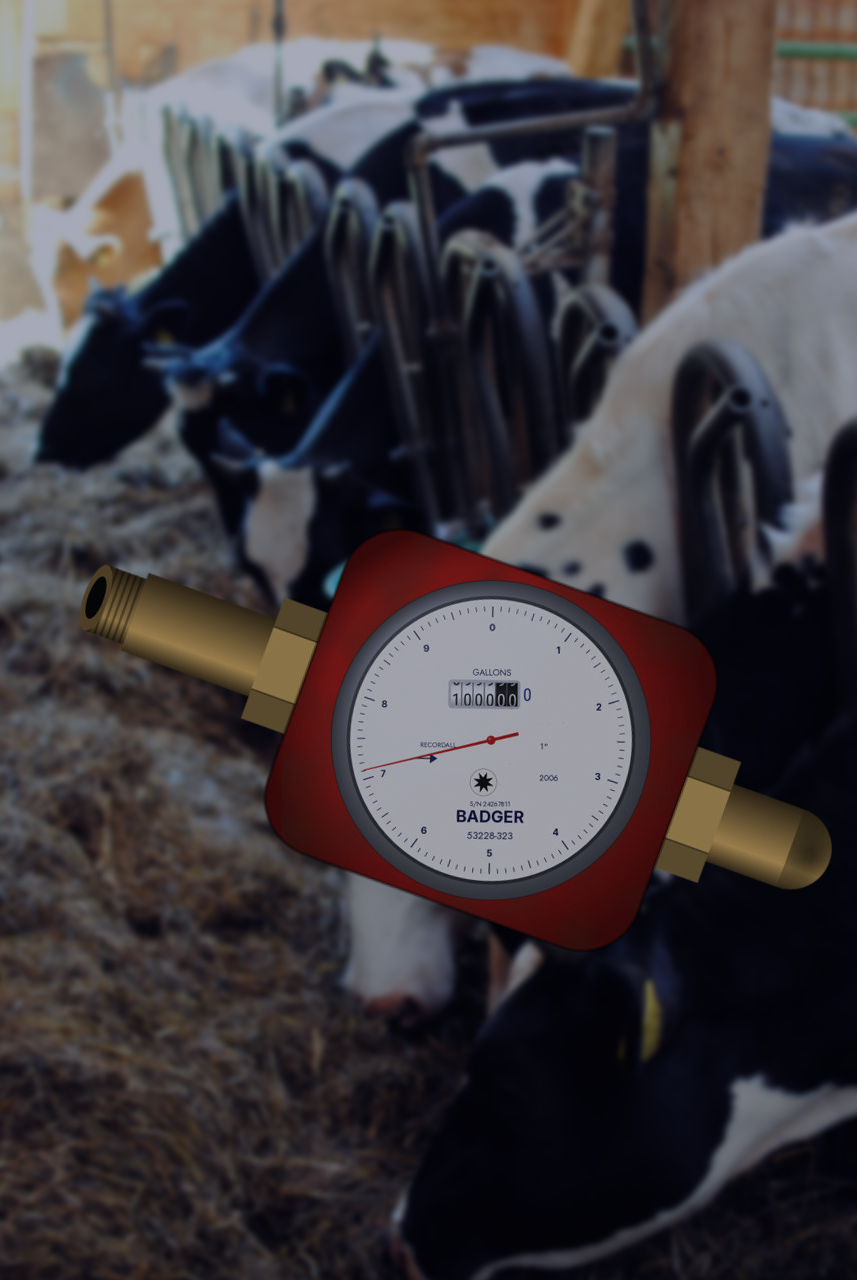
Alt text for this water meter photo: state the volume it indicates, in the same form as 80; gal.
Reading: 999997.1; gal
